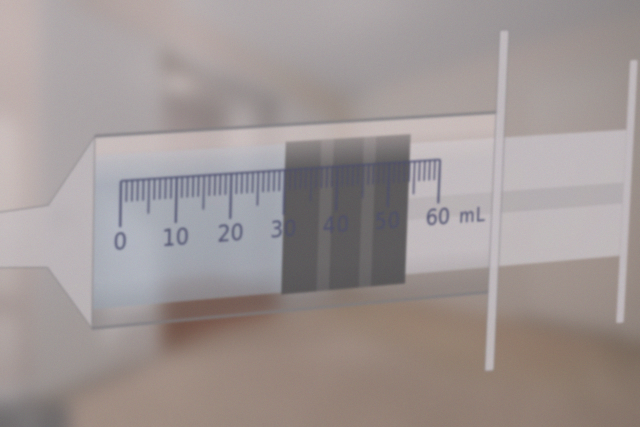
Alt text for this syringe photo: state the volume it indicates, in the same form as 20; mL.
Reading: 30; mL
